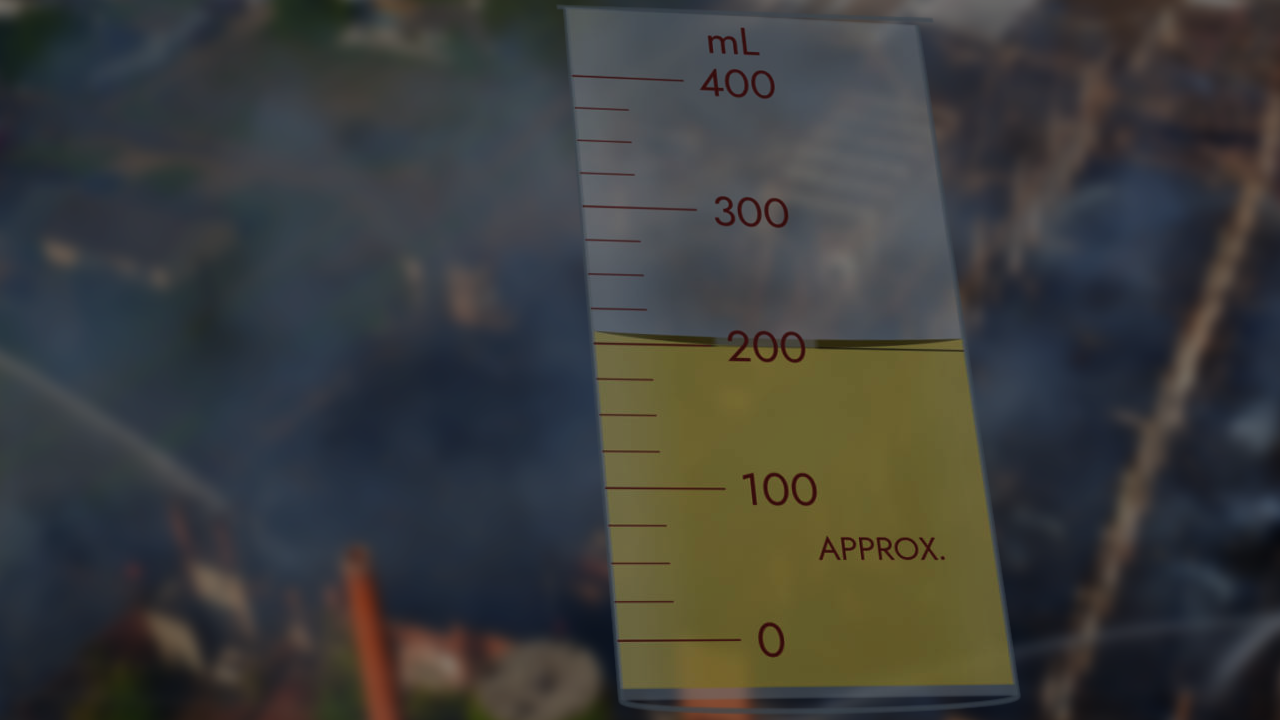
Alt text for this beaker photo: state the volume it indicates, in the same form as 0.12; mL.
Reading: 200; mL
